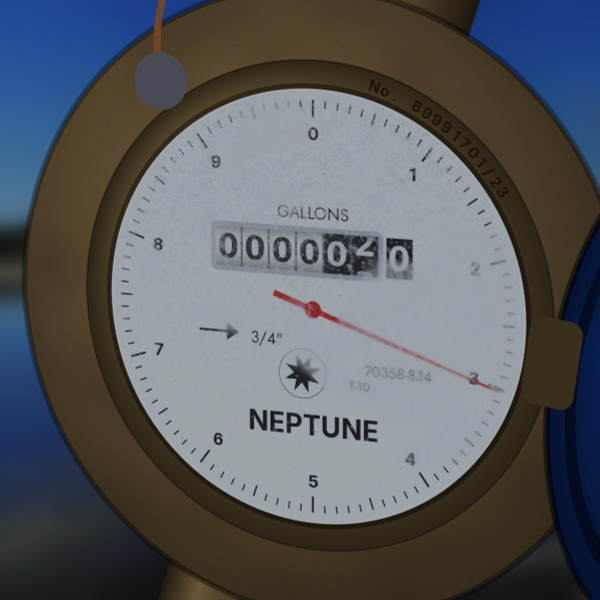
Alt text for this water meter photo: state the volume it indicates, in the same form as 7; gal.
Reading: 23.0; gal
